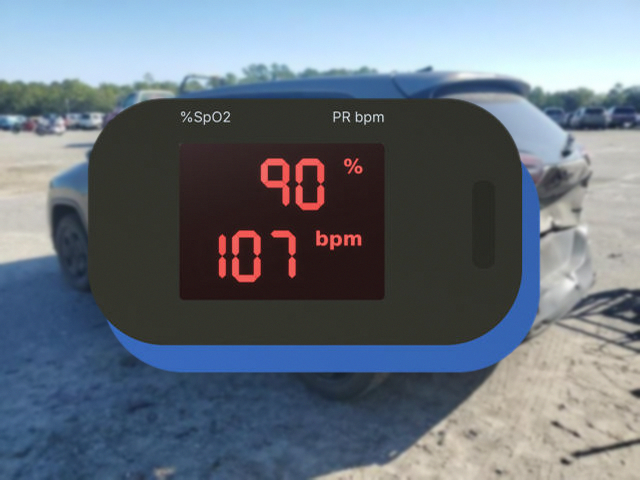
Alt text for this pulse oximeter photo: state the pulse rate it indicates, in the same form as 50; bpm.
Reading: 107; bpm
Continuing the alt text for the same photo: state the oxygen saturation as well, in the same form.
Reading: 90; %
